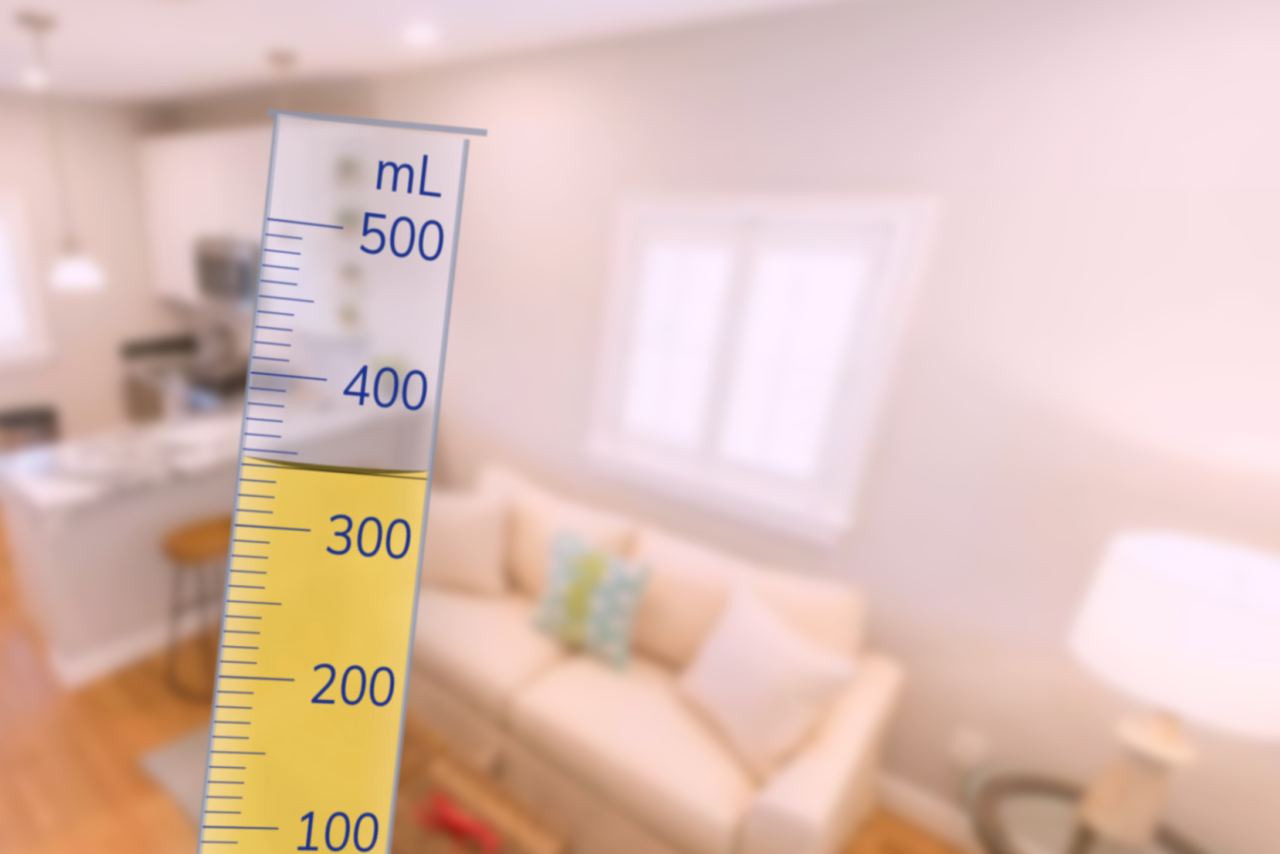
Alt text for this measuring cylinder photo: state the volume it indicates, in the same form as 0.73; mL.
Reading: 340; mL
